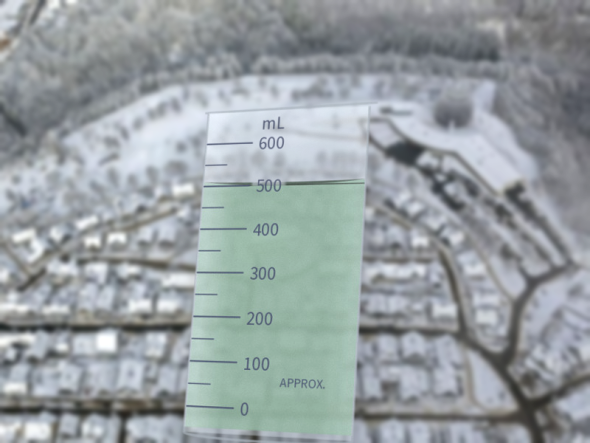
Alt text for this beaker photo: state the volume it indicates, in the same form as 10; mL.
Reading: 500; mL
